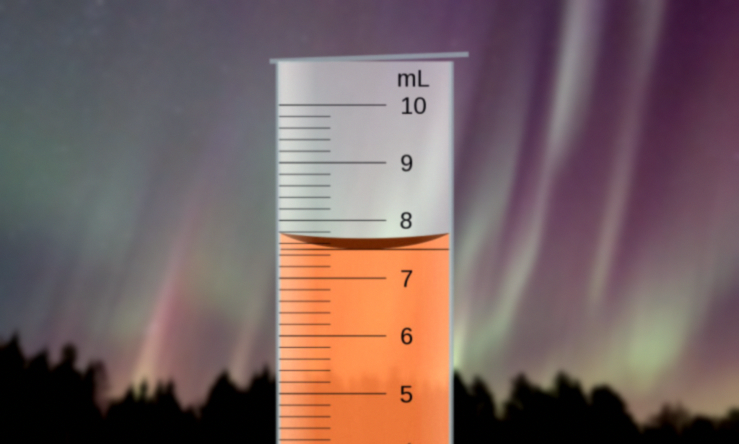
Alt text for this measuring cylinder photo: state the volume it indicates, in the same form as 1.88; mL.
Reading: 7.5; mL
